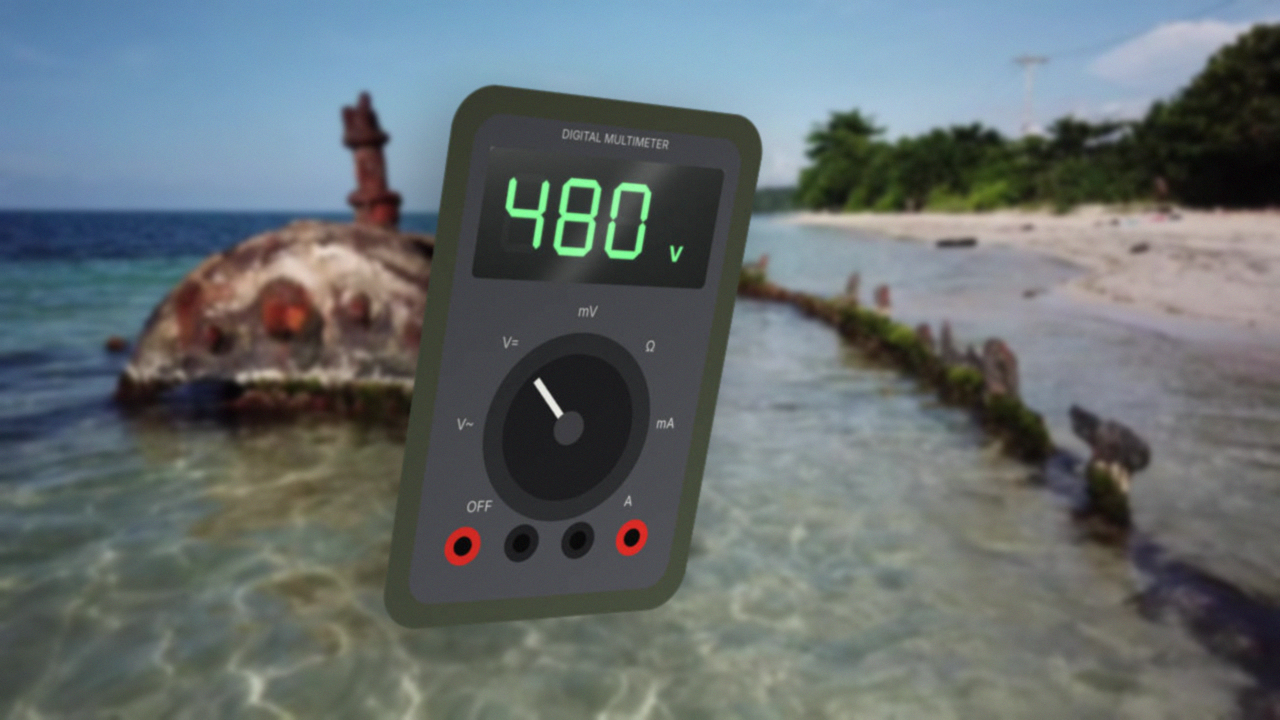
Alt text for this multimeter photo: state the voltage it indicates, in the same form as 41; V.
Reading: 480; V
